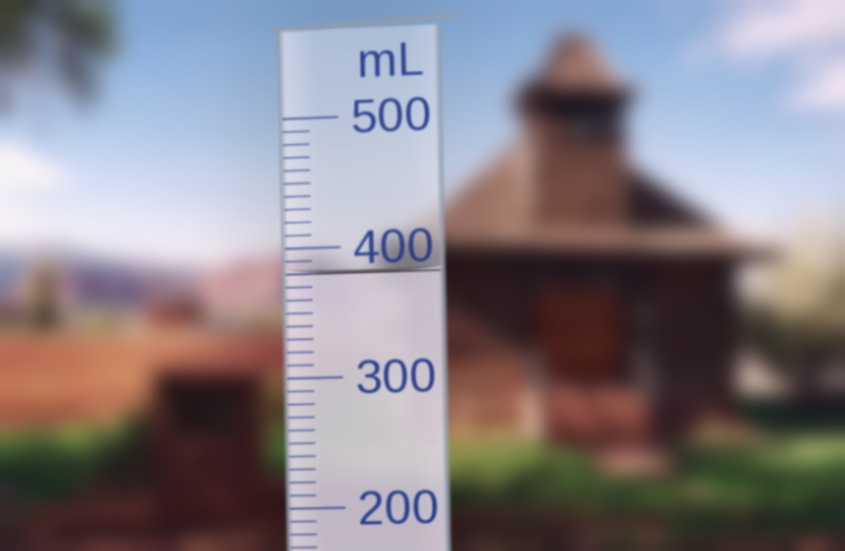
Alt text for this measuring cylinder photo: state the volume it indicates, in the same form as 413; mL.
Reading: 380; mL
